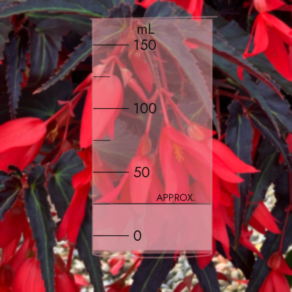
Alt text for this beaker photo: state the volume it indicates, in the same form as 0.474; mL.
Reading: 25; mL
